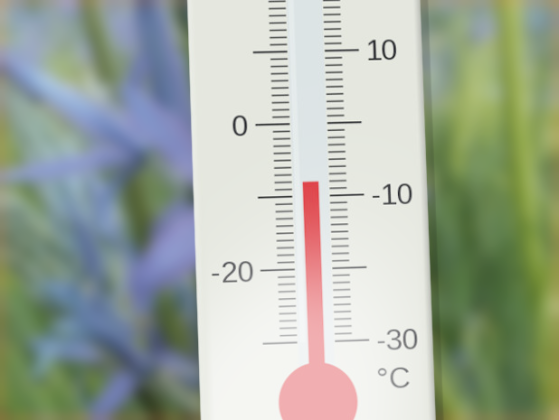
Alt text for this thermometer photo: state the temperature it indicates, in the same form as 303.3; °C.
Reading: -8; °C
